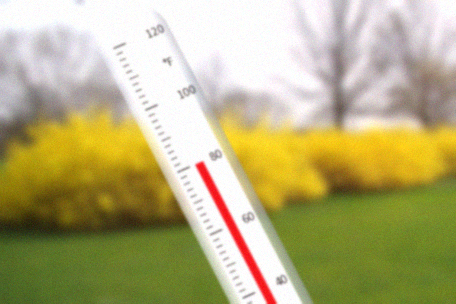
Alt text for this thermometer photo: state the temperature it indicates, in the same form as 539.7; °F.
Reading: 80; °F
